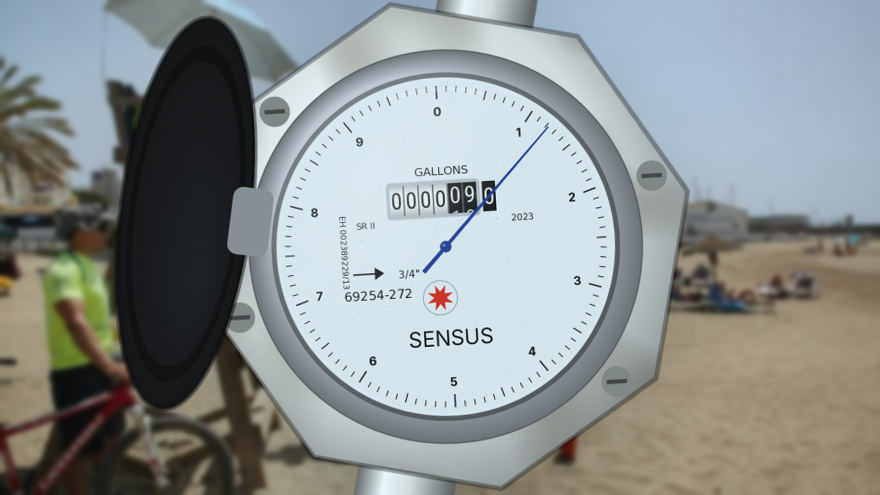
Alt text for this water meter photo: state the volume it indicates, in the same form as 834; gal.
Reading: 91.2; gal
